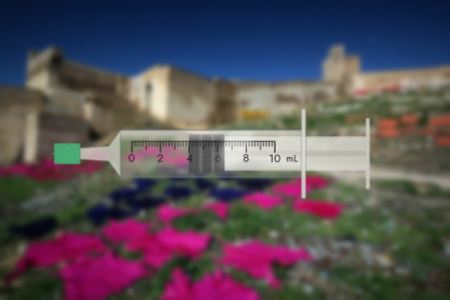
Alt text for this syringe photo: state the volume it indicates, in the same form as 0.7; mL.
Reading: 4; mL
